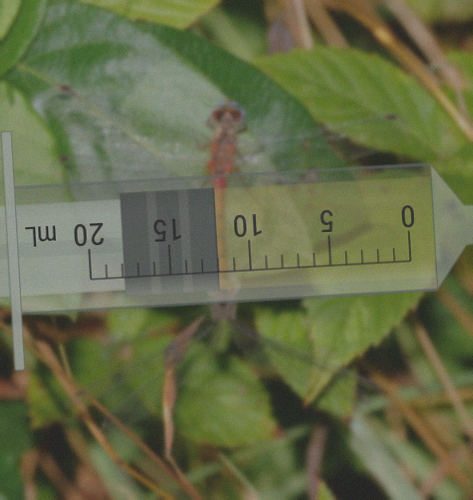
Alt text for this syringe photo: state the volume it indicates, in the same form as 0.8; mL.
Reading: 12; mL
